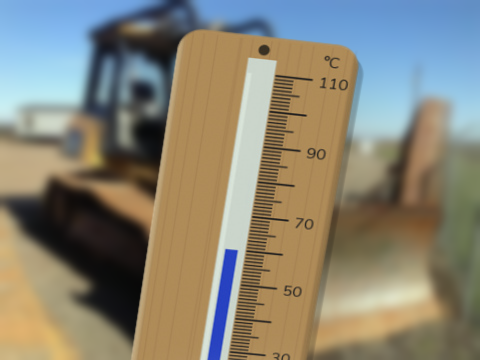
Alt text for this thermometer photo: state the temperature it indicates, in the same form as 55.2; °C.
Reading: 60; °C
